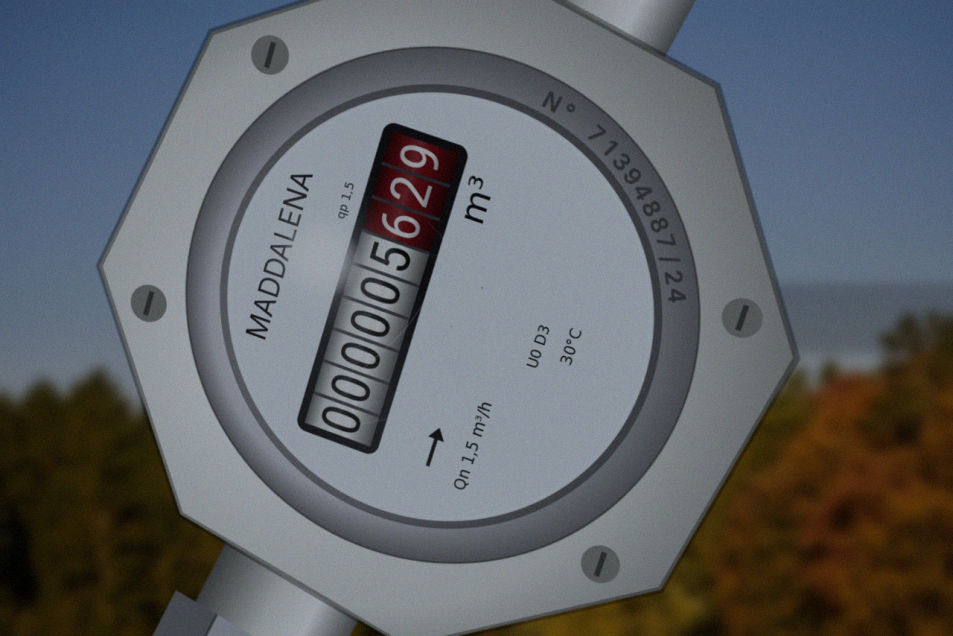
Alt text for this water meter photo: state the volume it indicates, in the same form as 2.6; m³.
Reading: 5.629; m³
